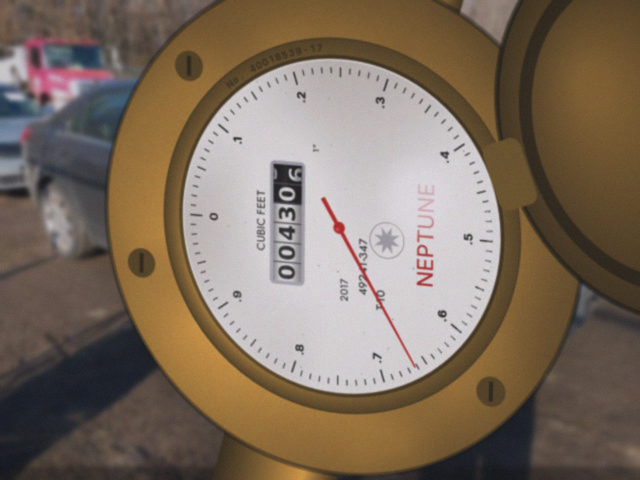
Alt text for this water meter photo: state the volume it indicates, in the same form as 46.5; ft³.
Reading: 4305.66; ft³
